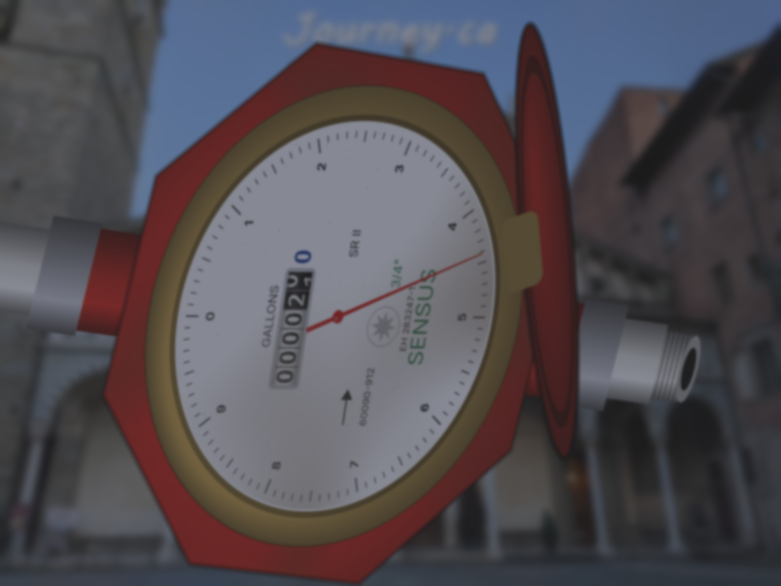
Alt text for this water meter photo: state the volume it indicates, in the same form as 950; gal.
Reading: 204.4; gal
